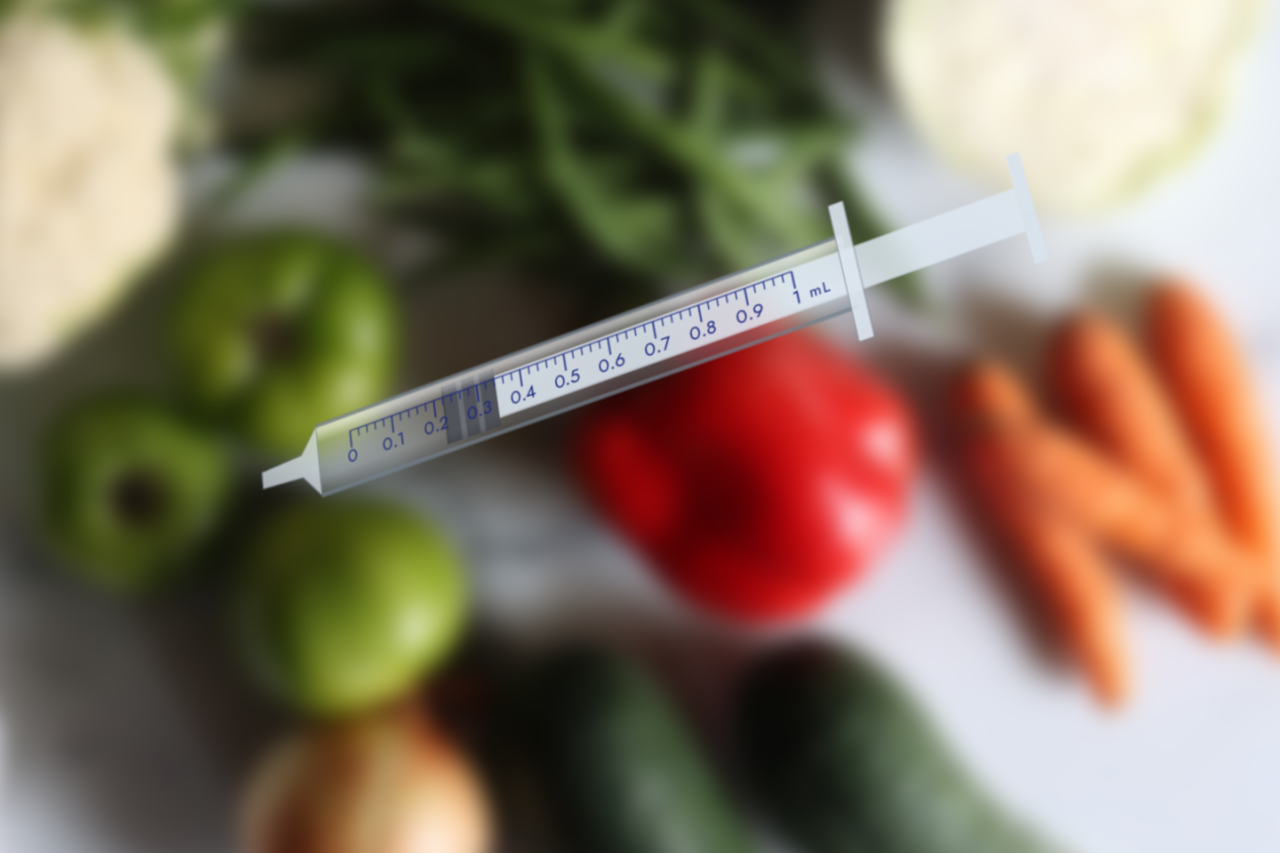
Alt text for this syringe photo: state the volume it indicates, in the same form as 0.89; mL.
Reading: 0.22; mL
